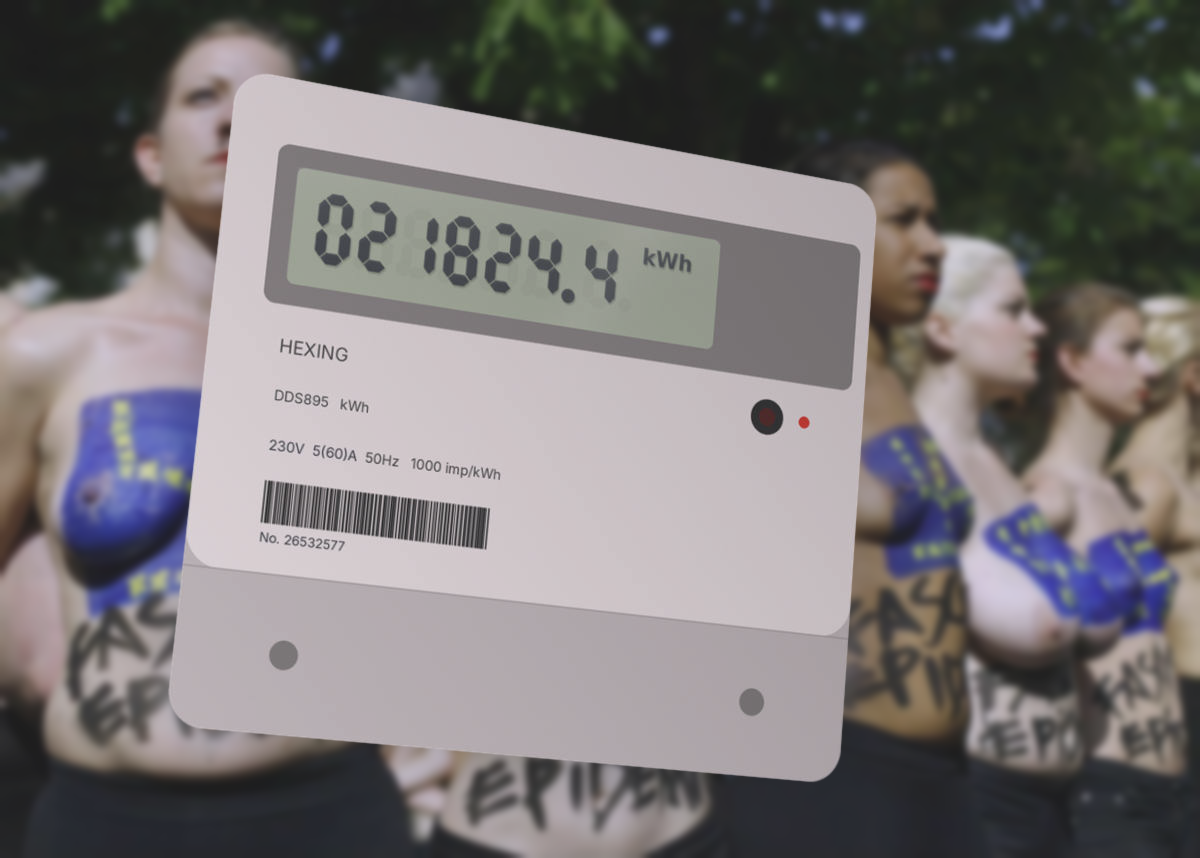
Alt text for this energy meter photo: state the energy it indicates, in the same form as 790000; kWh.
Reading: 21824.4; kWh
